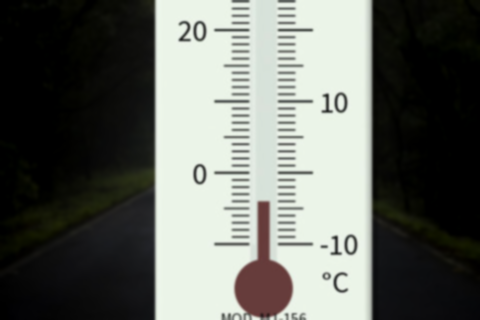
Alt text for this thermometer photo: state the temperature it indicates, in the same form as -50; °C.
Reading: -4; °C
